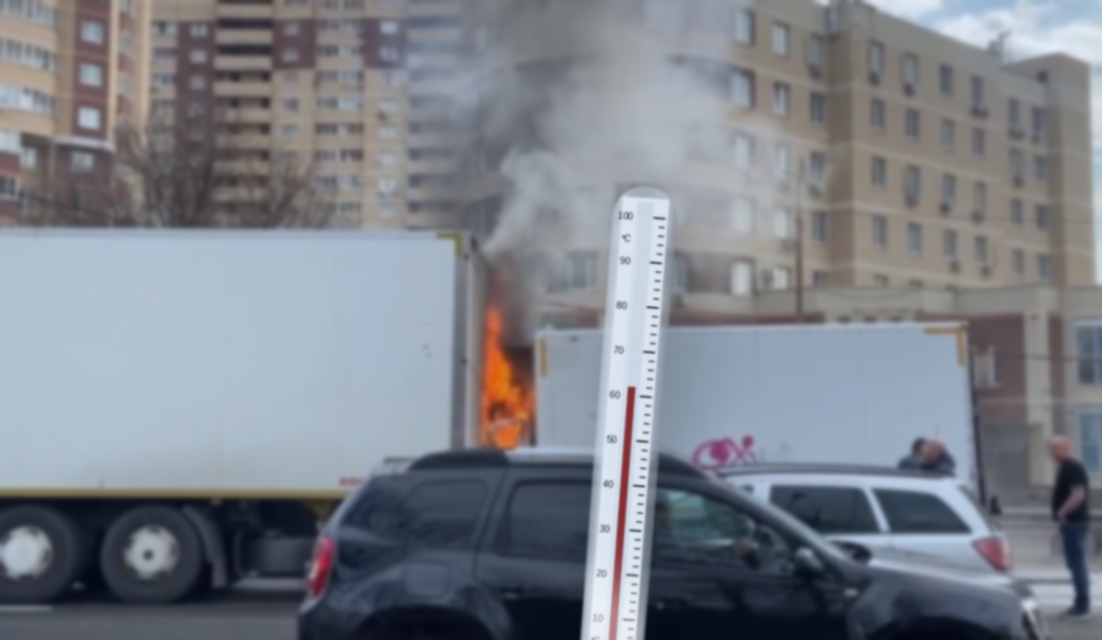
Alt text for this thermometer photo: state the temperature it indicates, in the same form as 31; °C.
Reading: 62; °C
